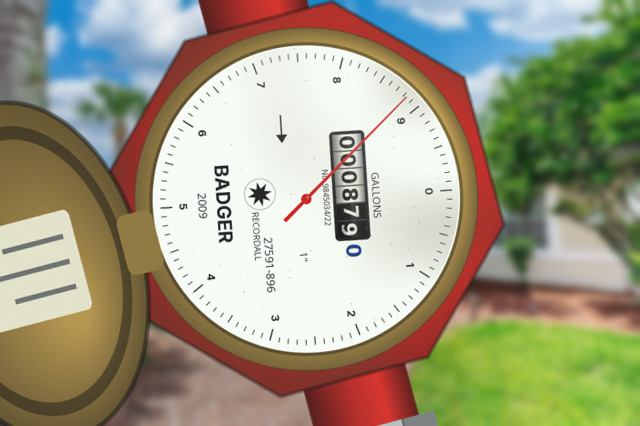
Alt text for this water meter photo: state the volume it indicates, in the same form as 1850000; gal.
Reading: 8788.8; gal
